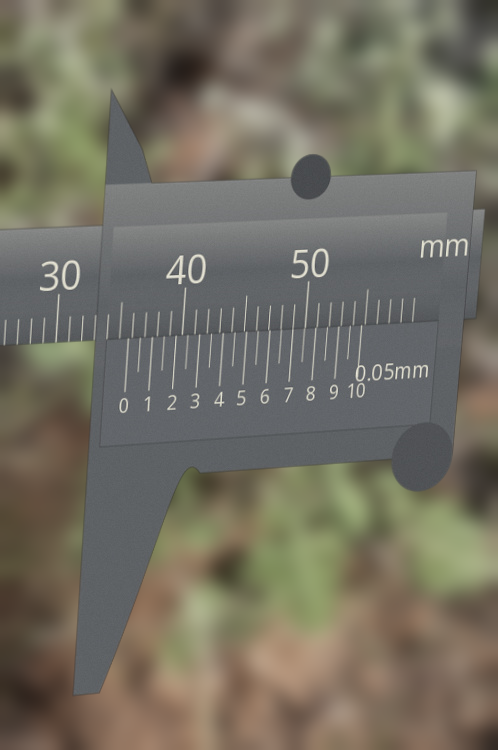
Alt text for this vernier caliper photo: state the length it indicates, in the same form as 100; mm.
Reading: 35.7; mm
